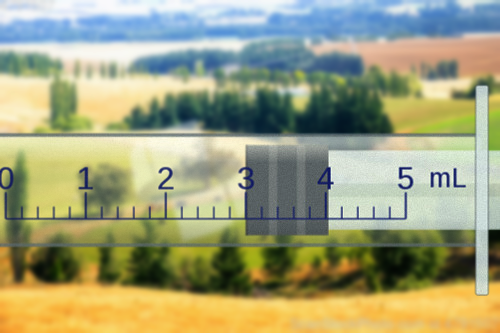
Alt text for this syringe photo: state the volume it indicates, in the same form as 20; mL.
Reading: 3; mL
